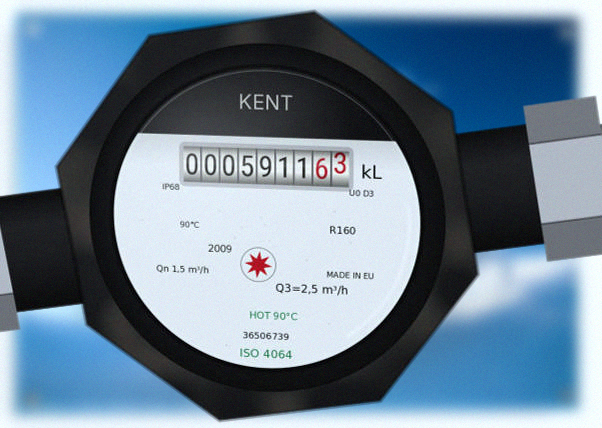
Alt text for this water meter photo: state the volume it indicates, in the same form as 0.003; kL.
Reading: 5911.63; kL
